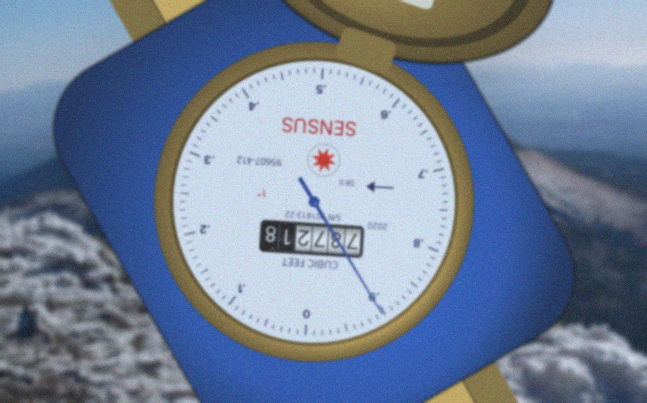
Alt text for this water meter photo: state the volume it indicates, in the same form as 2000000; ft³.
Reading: 787217.90; ft³
